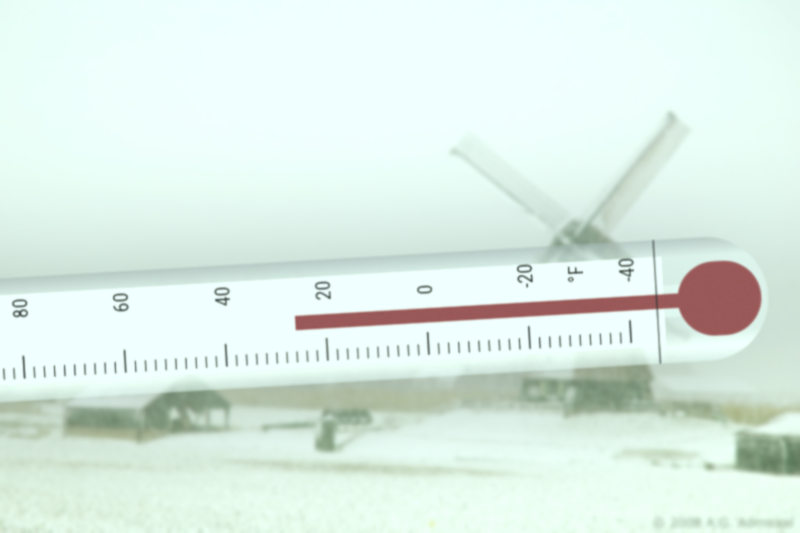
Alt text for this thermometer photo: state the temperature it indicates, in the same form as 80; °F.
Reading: 26; °F
